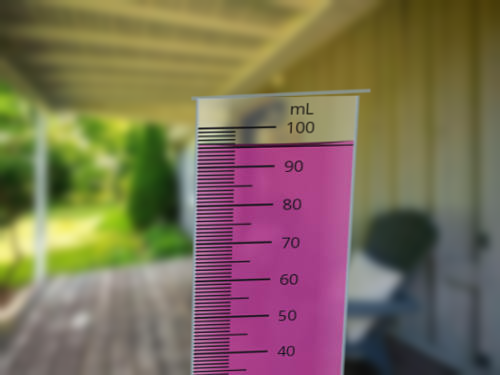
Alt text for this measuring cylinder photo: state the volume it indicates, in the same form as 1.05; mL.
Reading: 95; mL
